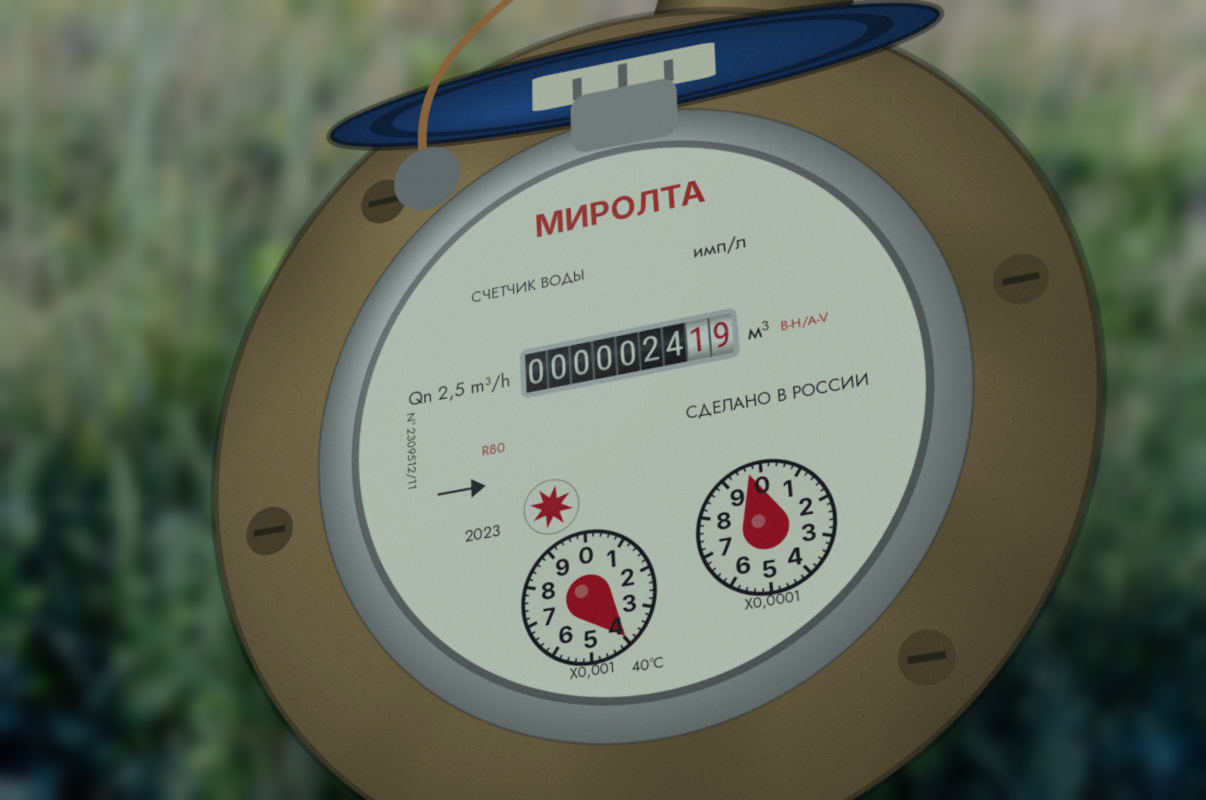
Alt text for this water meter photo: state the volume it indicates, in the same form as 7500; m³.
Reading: 24.1939; m³
